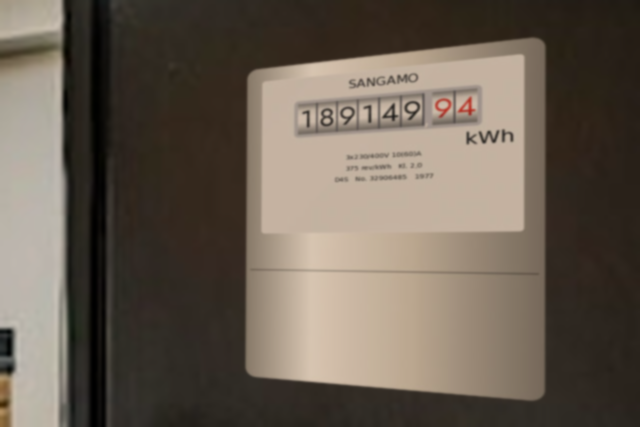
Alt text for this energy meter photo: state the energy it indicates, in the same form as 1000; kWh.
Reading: 189149.94; kWh
